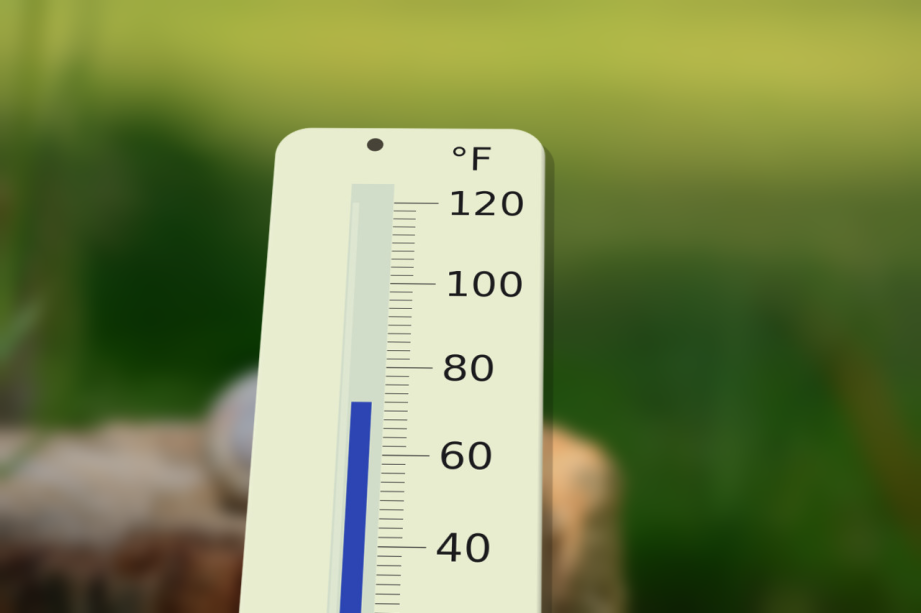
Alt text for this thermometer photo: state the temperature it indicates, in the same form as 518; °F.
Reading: 72; °F
